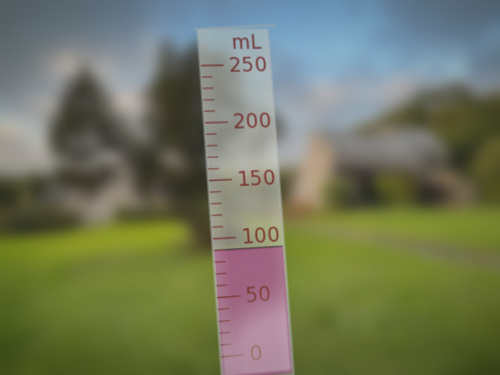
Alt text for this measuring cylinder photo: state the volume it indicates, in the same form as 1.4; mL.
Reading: 90; mL
